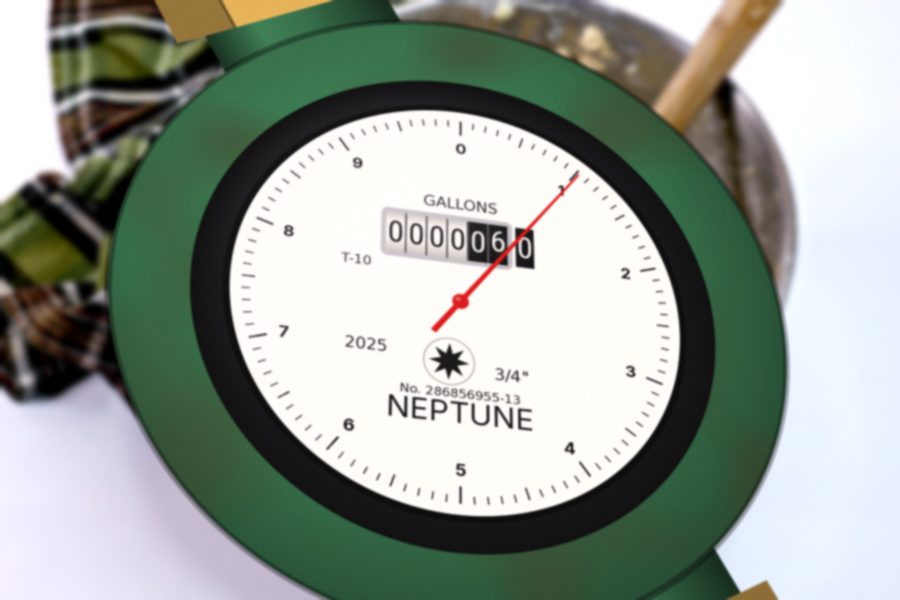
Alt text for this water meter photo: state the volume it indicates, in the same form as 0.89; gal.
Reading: 61.0; gal
